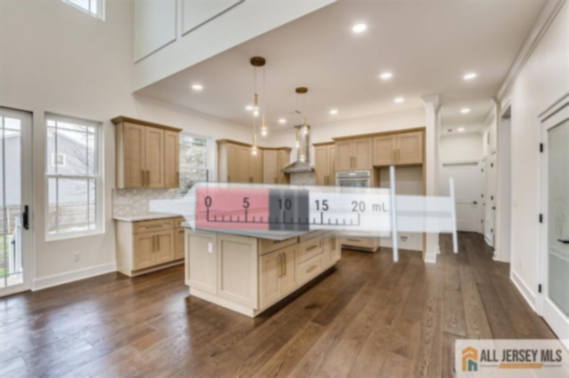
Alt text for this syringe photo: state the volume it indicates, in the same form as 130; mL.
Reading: 8; mL
